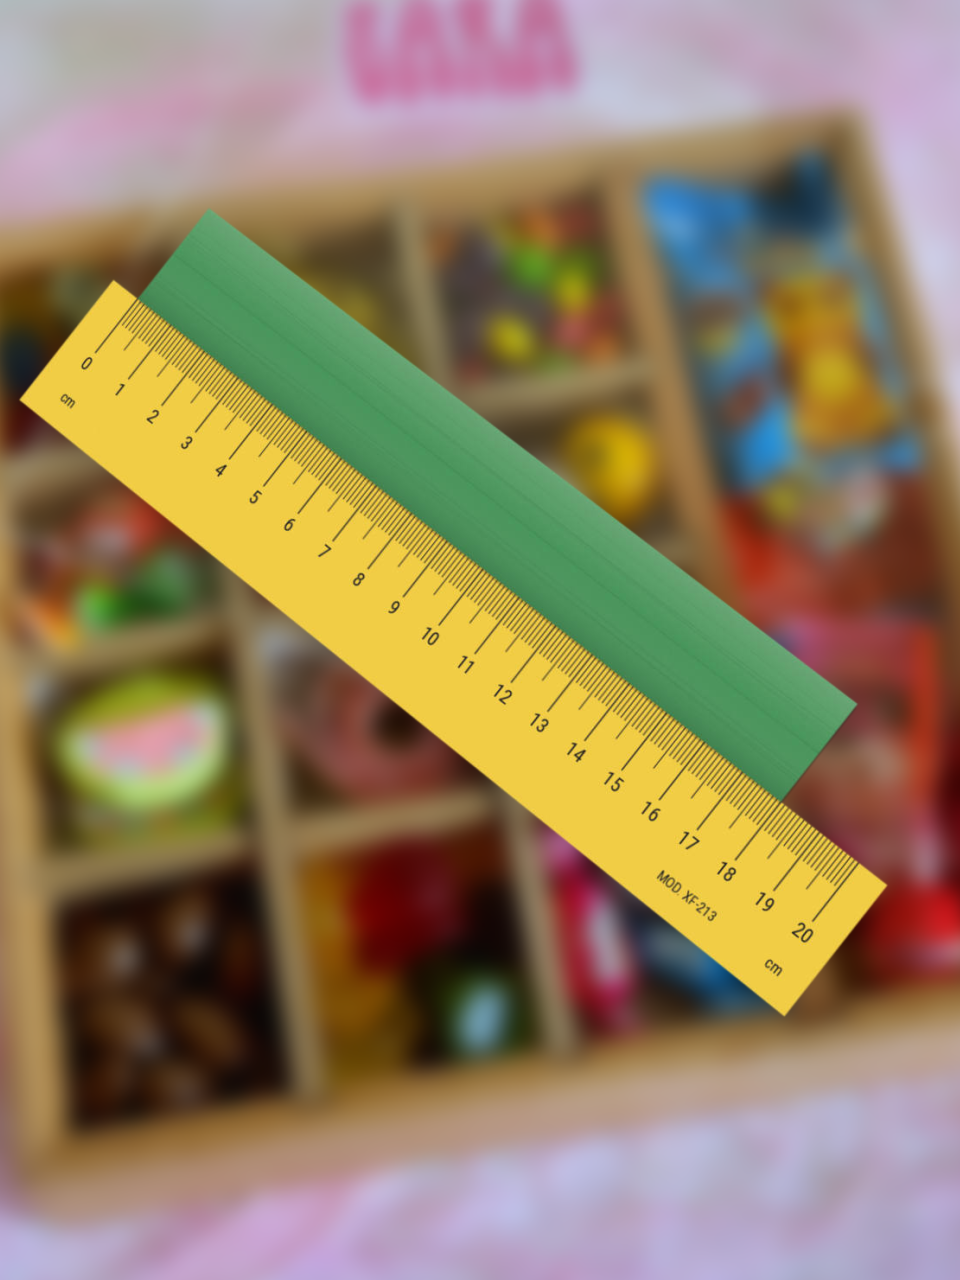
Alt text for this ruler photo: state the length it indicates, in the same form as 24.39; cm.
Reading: 18; cm
